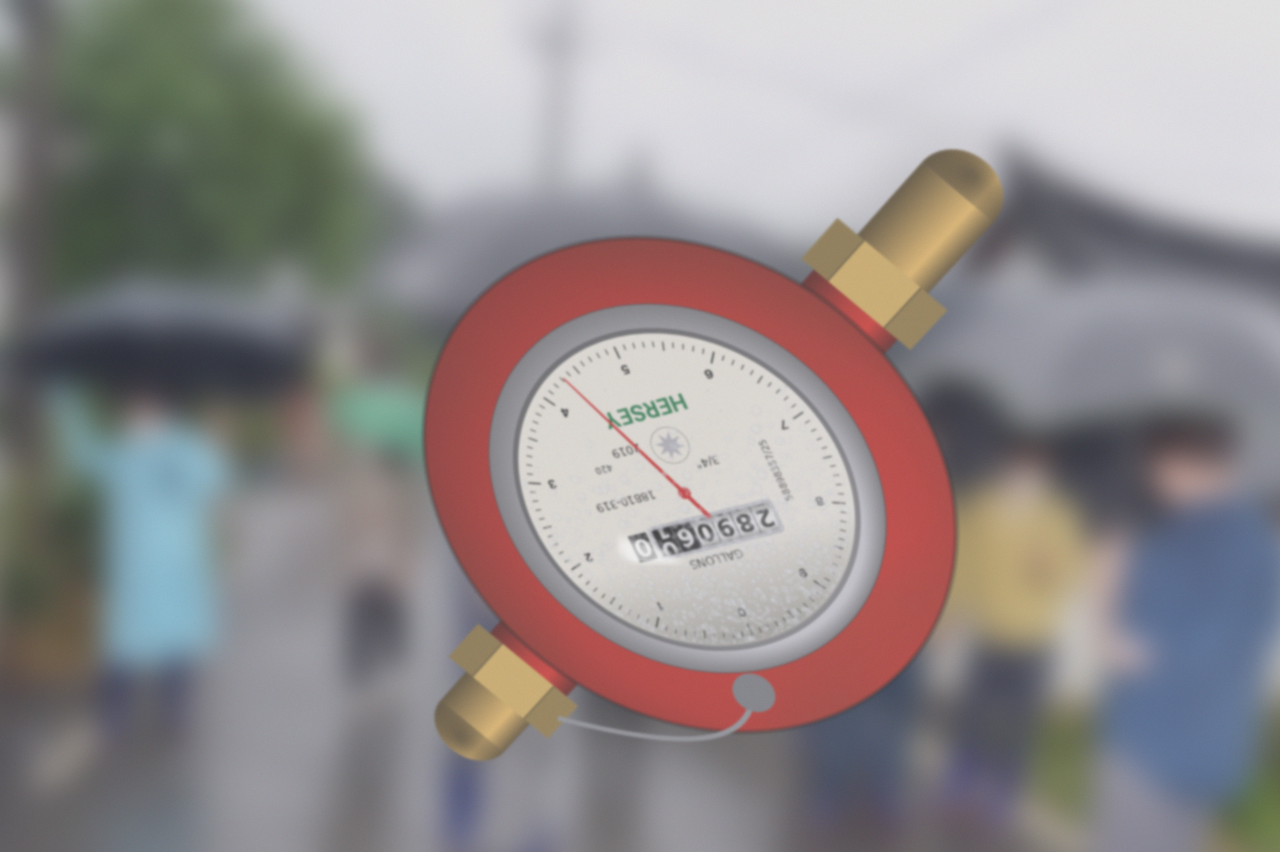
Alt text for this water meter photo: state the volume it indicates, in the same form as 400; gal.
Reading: 2890604.3; gal
